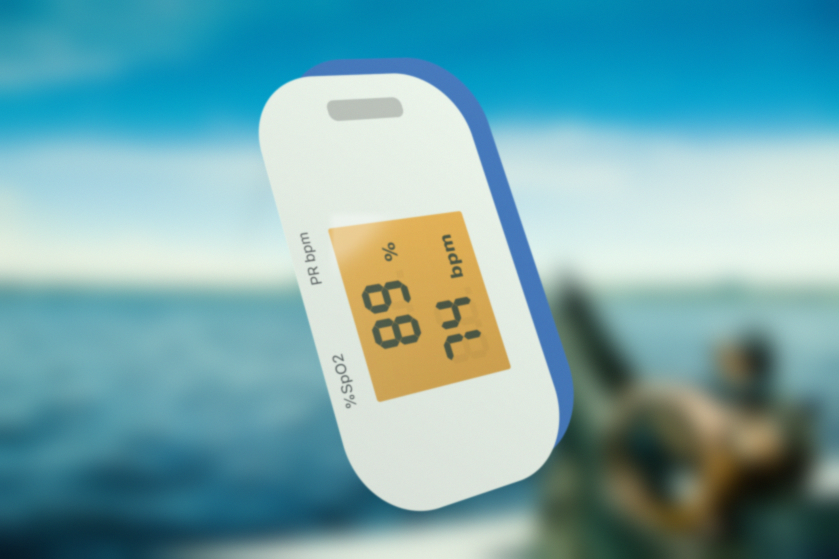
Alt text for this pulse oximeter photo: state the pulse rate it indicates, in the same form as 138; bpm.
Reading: 74; bpm
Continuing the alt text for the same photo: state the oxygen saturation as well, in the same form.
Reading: 89; %
